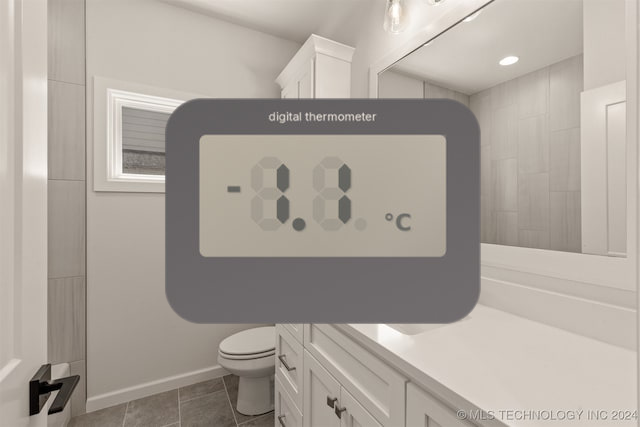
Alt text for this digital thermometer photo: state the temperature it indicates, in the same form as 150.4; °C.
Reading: -1.1; °C
